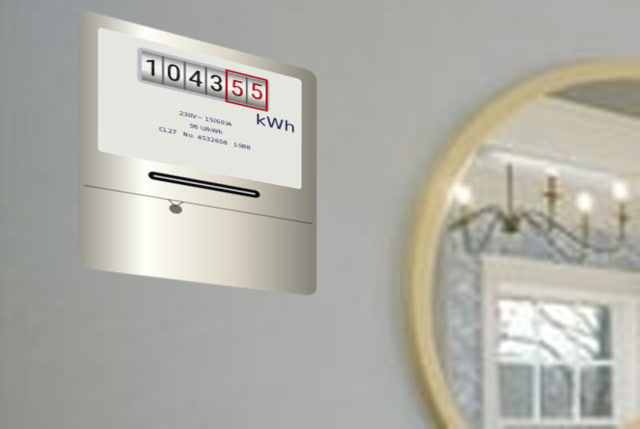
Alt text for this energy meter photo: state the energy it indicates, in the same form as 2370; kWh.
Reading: 1043.55; kWh
